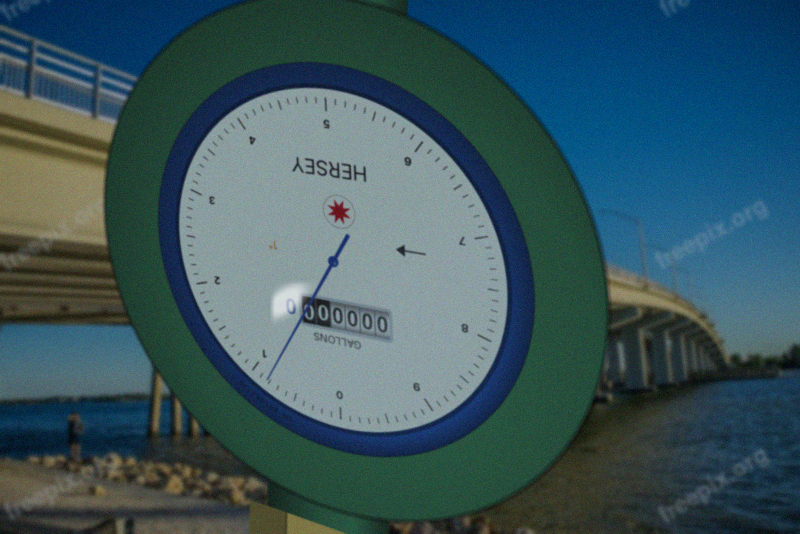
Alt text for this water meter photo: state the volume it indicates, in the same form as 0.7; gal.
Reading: 0.8; gal
